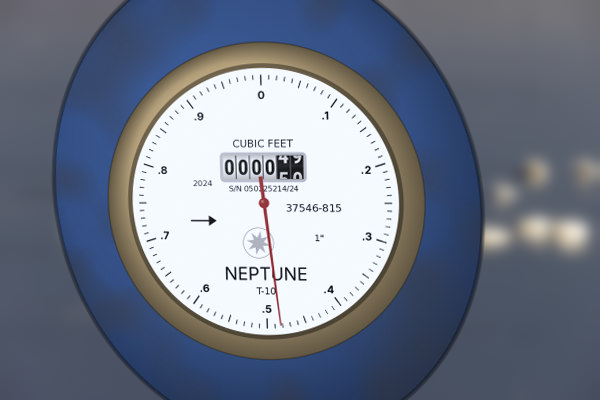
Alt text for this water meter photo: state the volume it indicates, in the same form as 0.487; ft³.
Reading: 49.48; ft³
